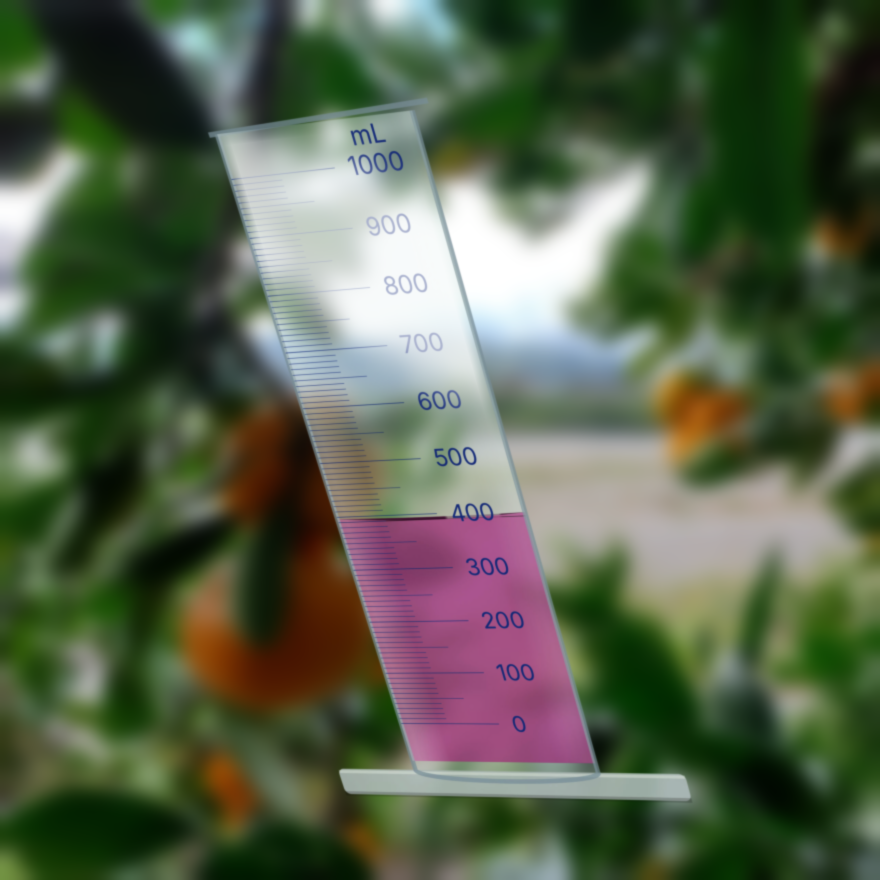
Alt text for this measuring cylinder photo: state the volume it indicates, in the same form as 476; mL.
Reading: 390; mL
